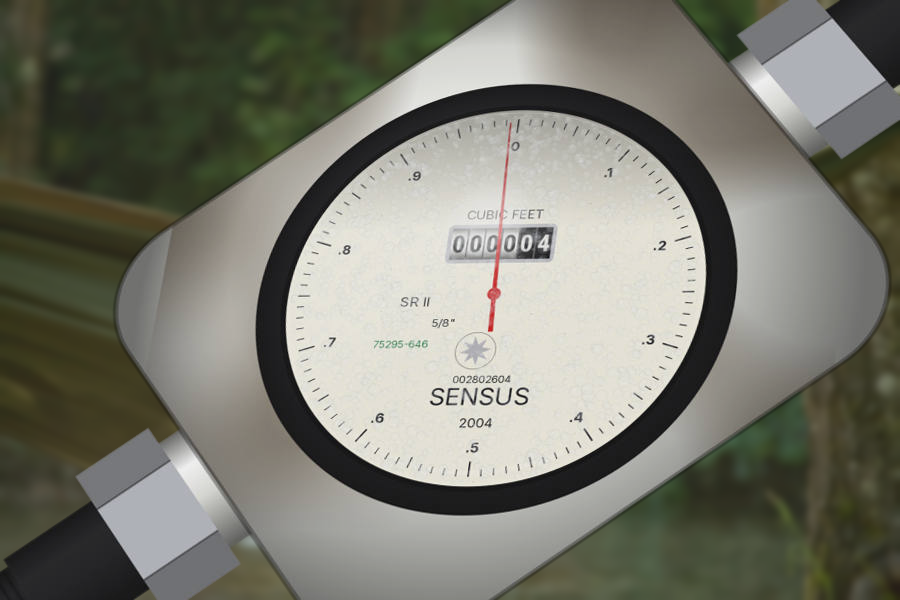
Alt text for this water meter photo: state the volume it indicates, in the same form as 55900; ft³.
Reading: 3.99; ft³
